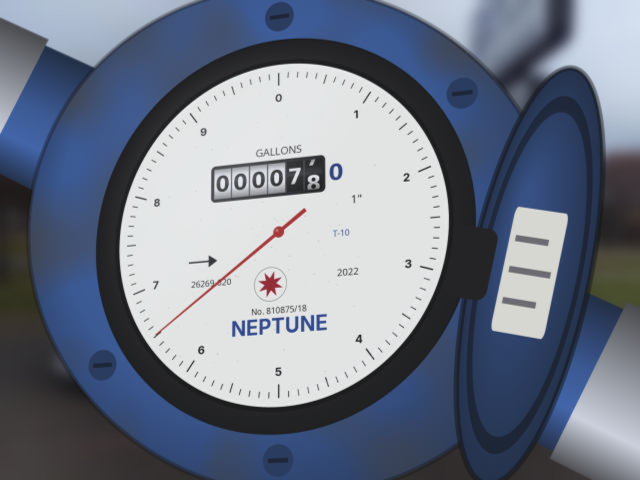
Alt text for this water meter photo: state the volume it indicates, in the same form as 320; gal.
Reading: 776.5; gal
